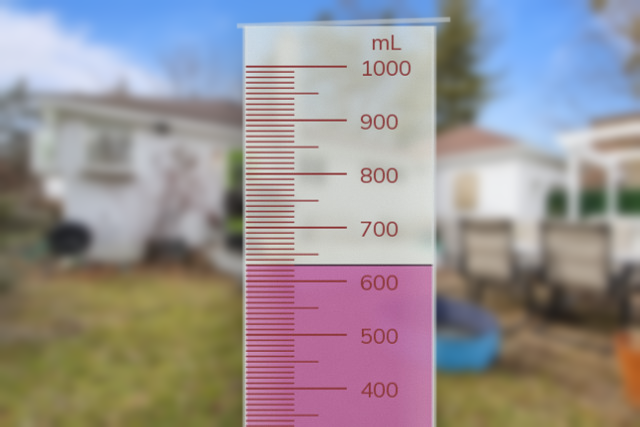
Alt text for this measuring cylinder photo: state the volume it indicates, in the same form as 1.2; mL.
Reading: 630; mL
